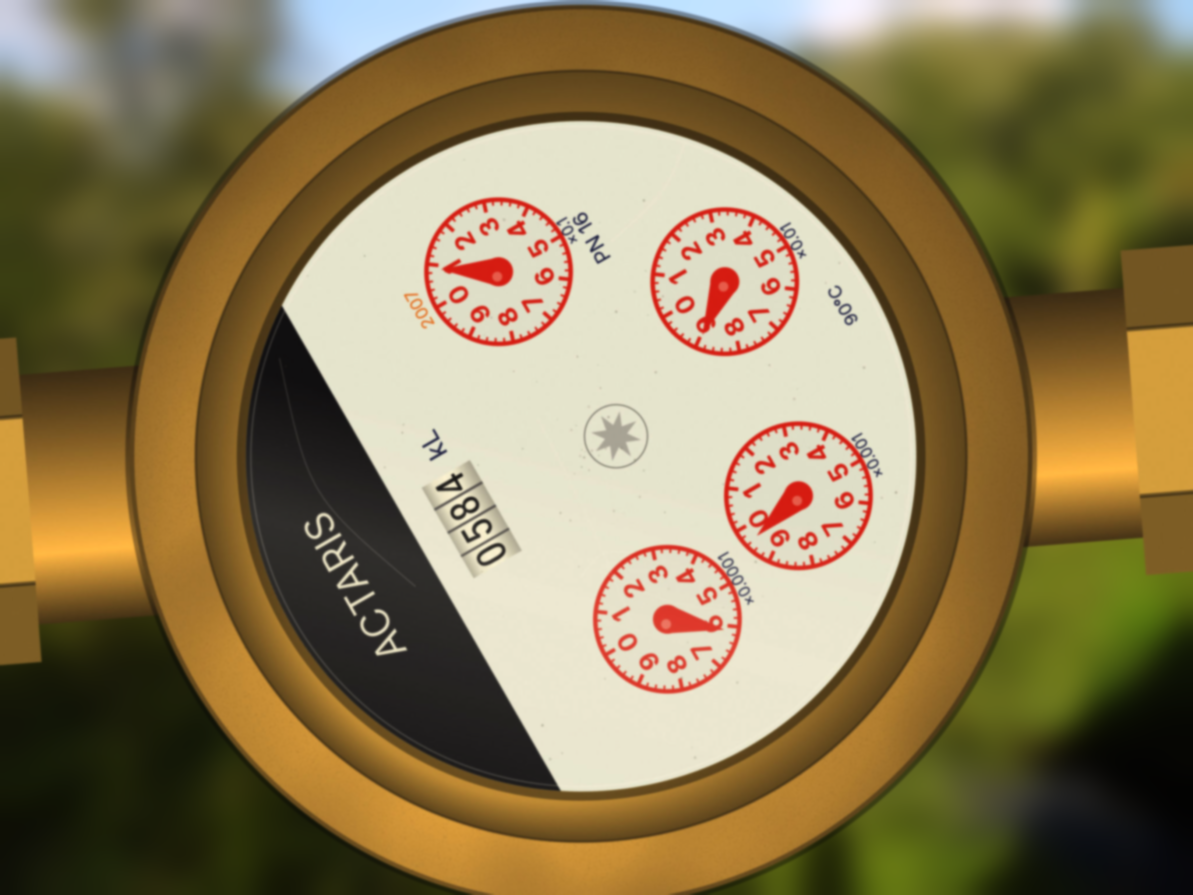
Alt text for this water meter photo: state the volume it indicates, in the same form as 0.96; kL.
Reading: 584.0896; kL
